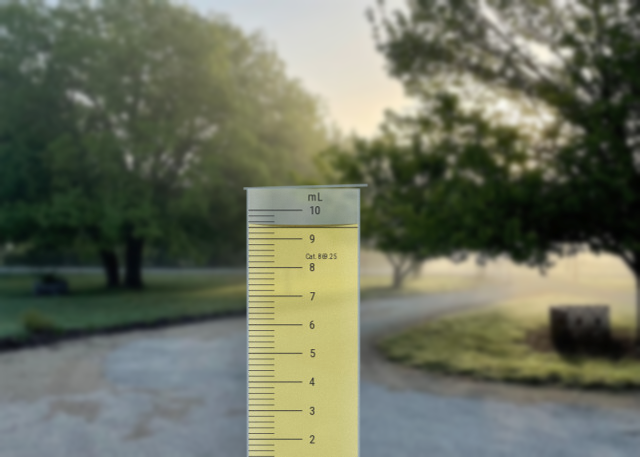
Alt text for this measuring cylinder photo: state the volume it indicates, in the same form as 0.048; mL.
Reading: 9.4; mL
